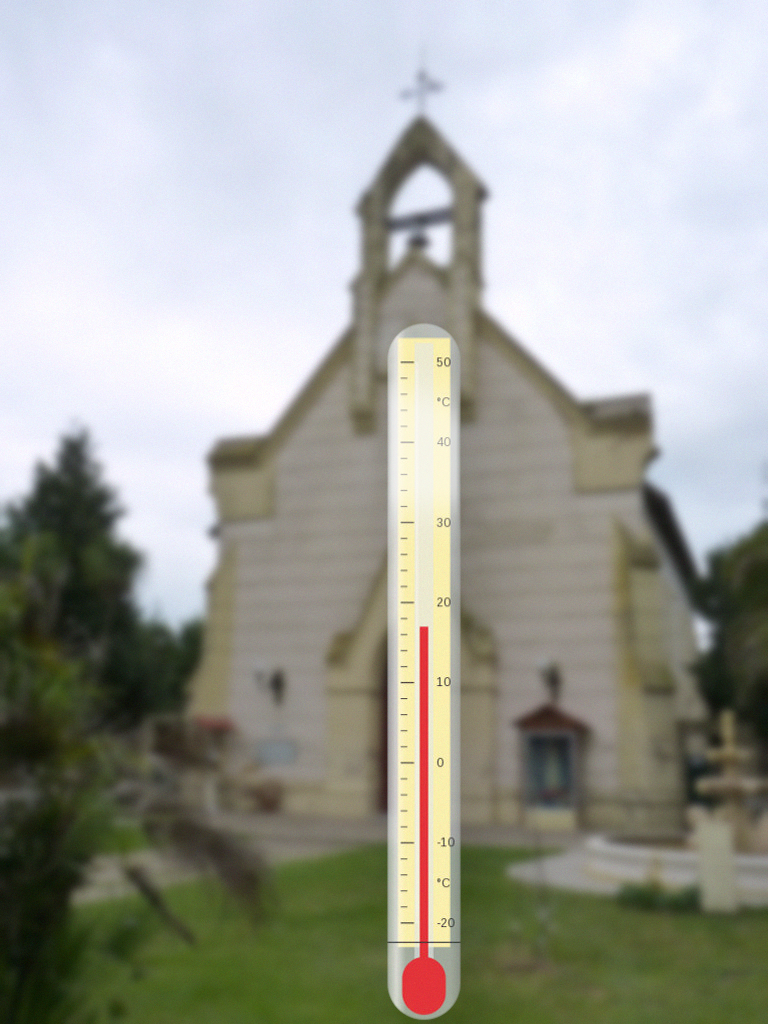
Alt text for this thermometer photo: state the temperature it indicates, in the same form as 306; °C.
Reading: 17; °C
